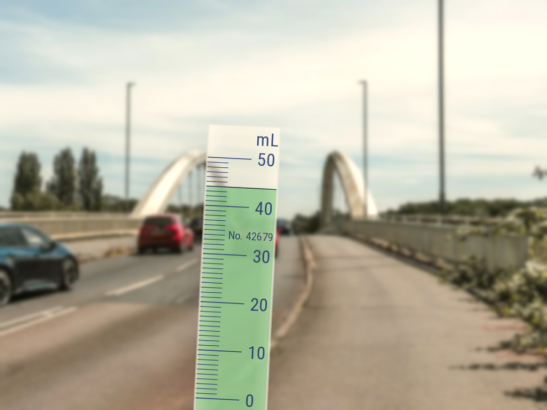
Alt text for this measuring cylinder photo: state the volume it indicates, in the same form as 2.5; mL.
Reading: 44; mL
